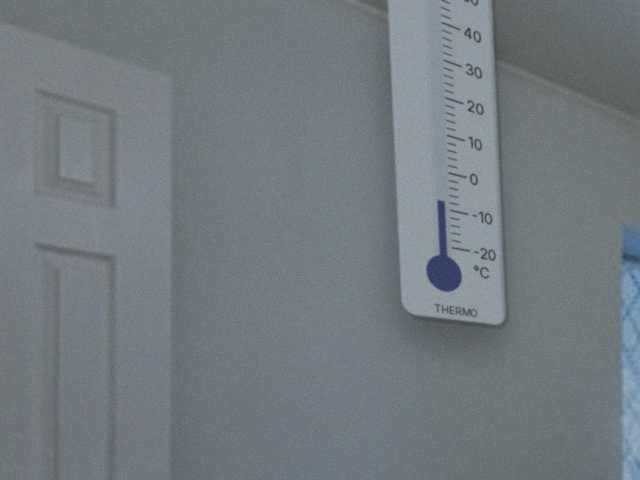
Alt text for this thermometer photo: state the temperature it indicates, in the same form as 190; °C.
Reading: -8; °C
